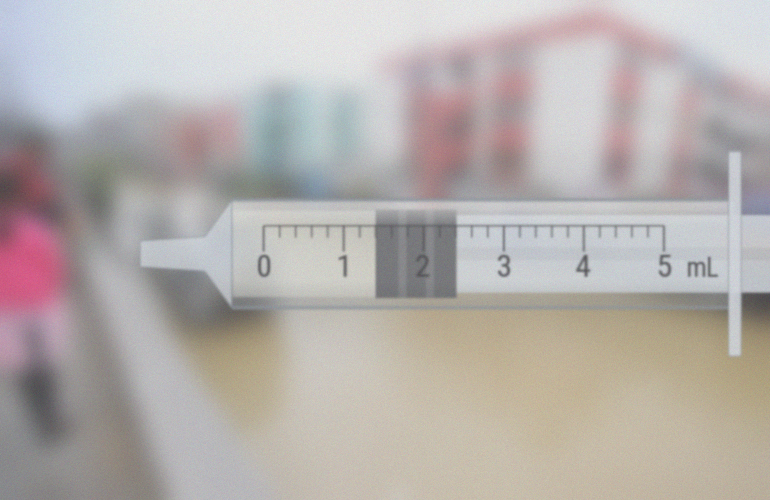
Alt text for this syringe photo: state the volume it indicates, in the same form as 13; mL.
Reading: 1.4; mL
